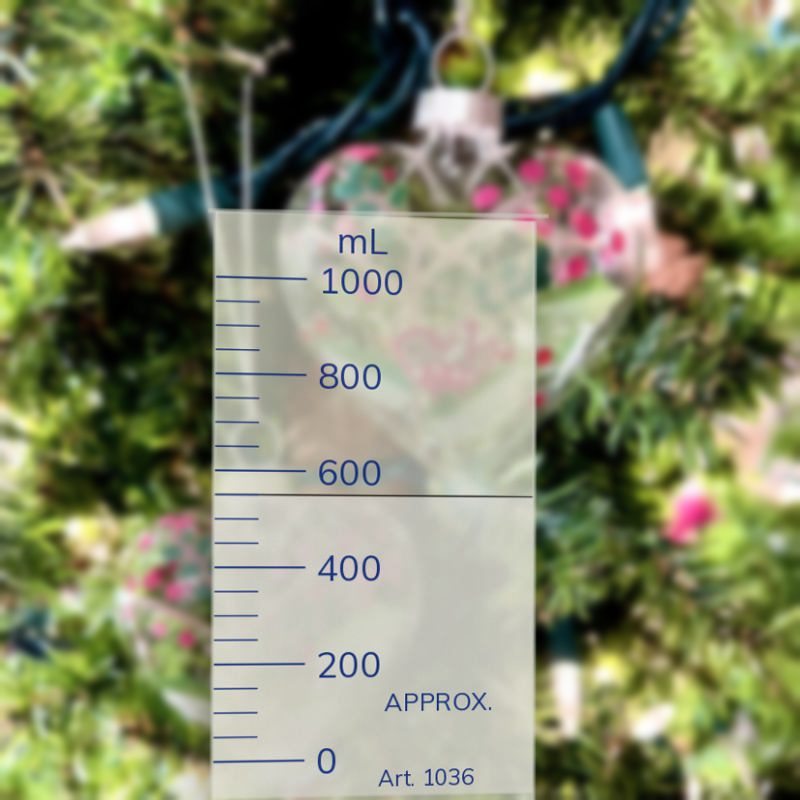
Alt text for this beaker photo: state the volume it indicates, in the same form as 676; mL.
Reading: 550; mL
